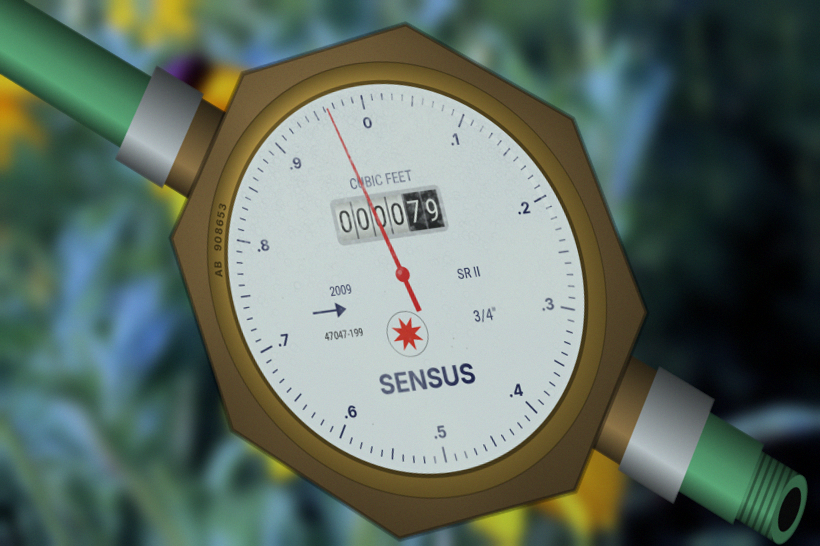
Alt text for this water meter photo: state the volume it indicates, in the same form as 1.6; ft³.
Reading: 78.96; ft³
